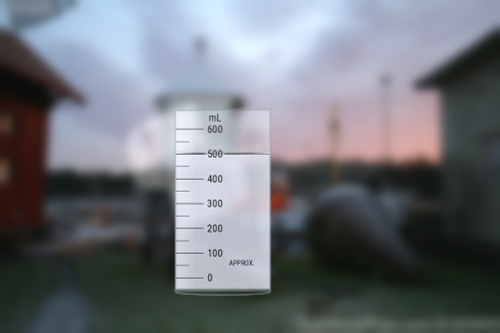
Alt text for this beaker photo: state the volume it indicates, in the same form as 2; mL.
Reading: 500; mL
